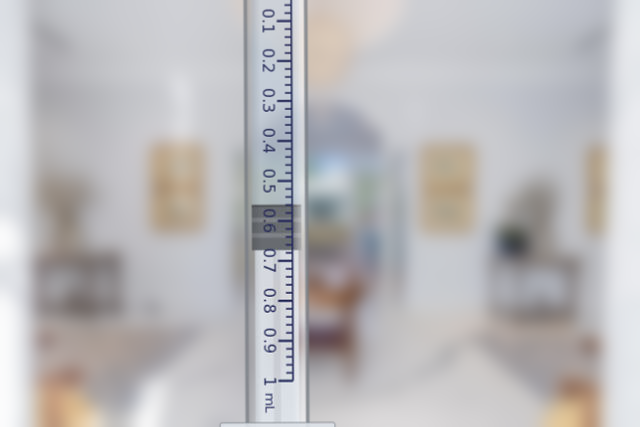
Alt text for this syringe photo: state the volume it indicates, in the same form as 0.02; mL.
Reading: 0.56; mL
